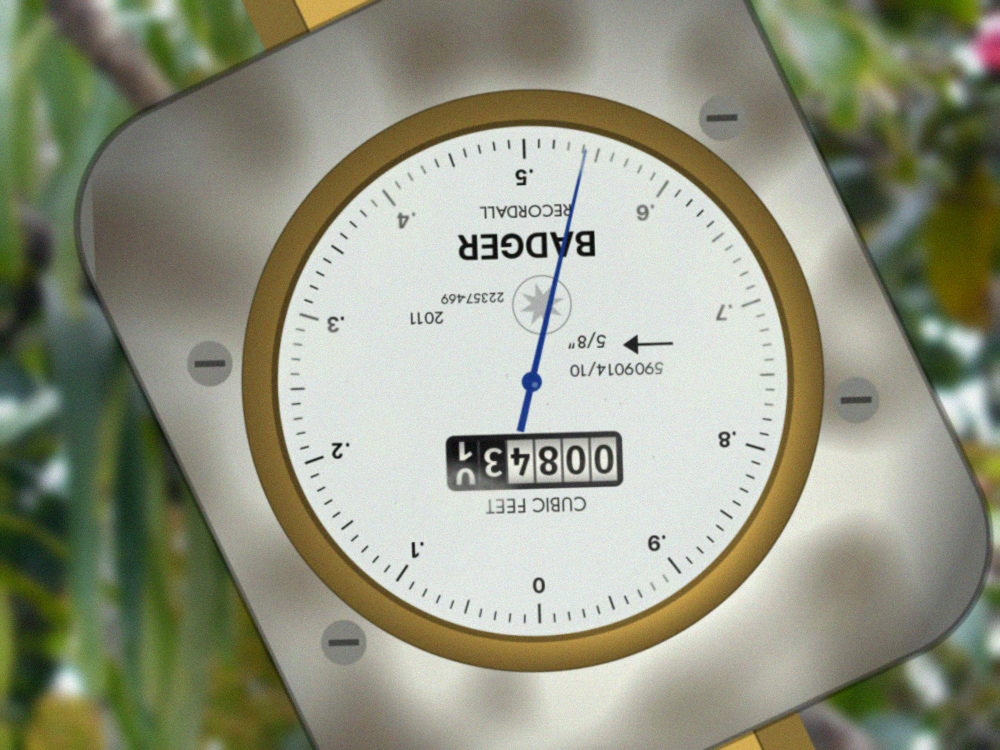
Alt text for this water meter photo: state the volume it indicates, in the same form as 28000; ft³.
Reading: 8430.54; ft³
